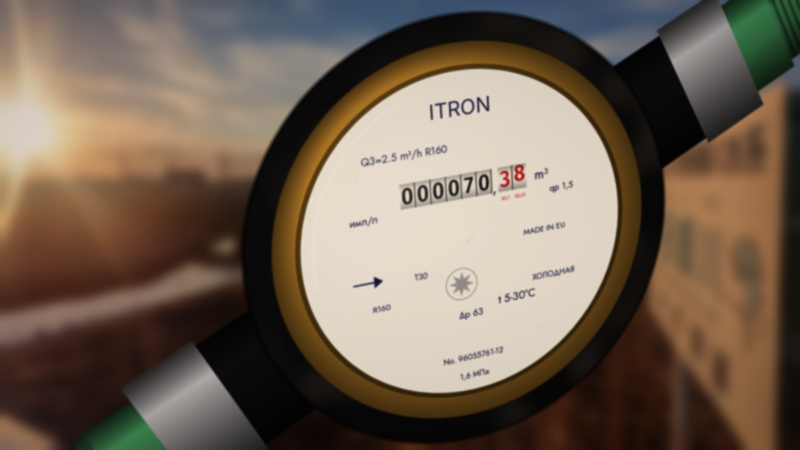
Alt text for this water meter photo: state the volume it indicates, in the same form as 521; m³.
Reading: 70.38; m³
